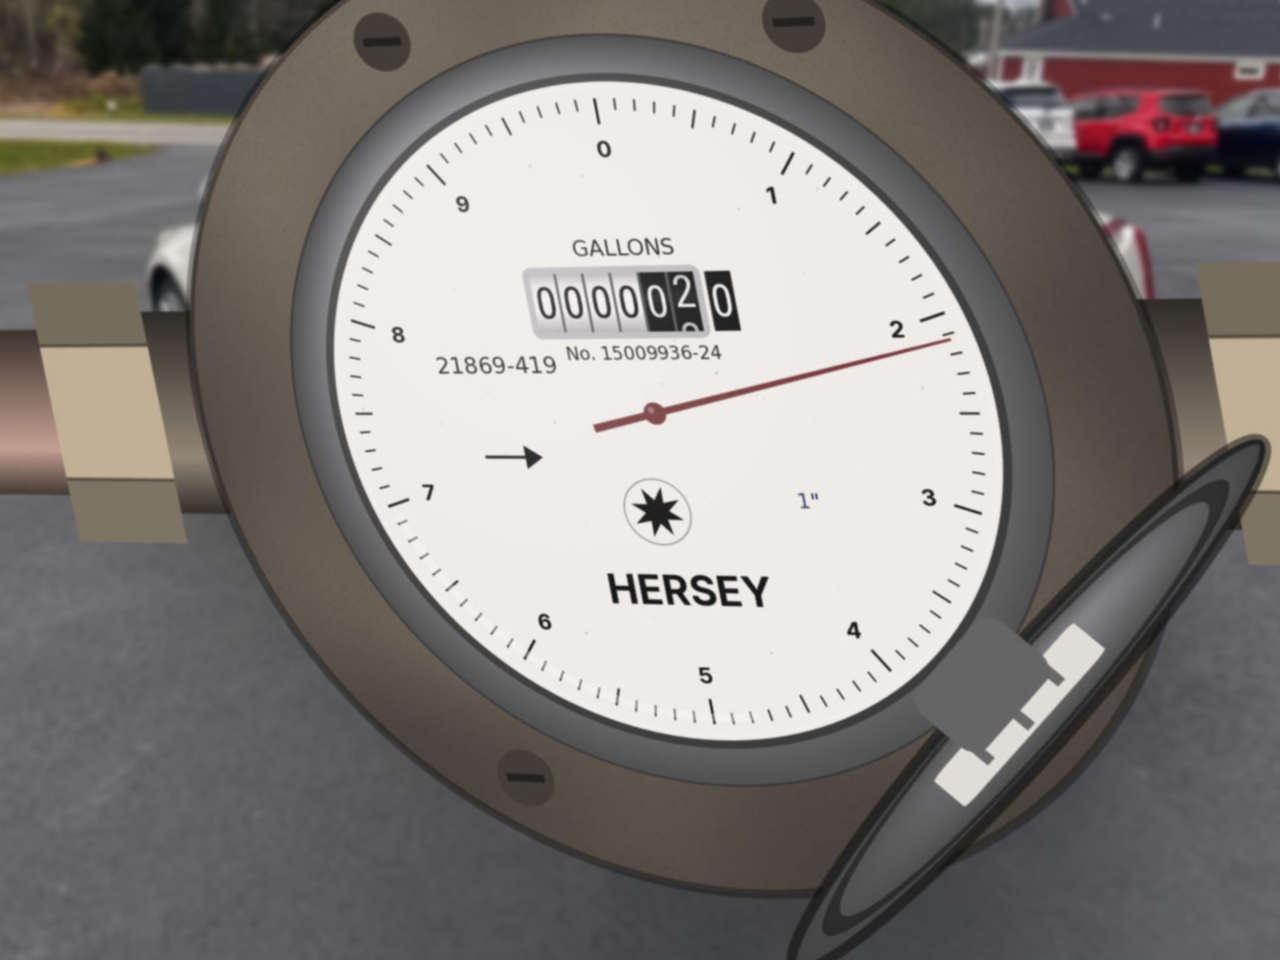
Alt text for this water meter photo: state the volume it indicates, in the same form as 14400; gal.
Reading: 22.1; gal
